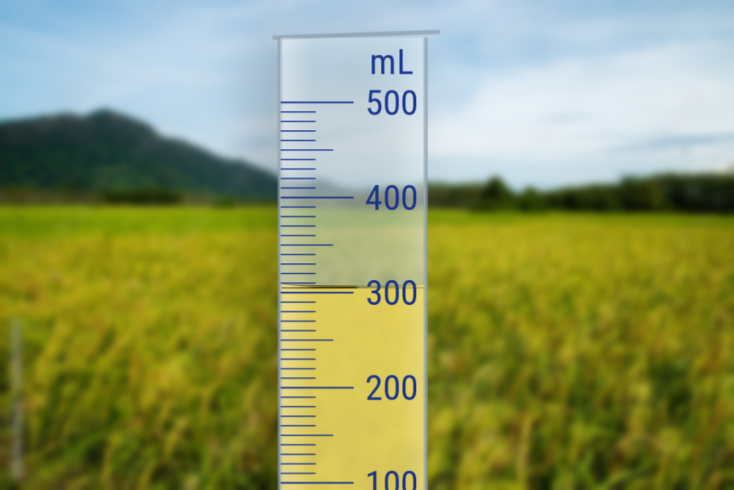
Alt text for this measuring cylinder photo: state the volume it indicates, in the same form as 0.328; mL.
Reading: 305; mL
